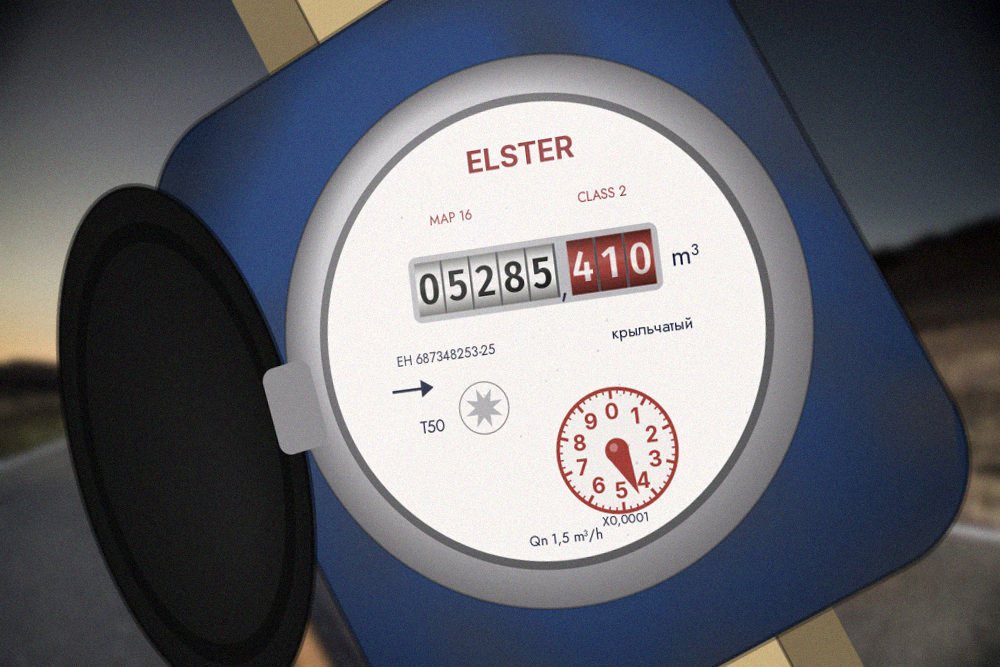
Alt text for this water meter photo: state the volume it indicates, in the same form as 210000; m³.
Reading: 5285.4104; m³
